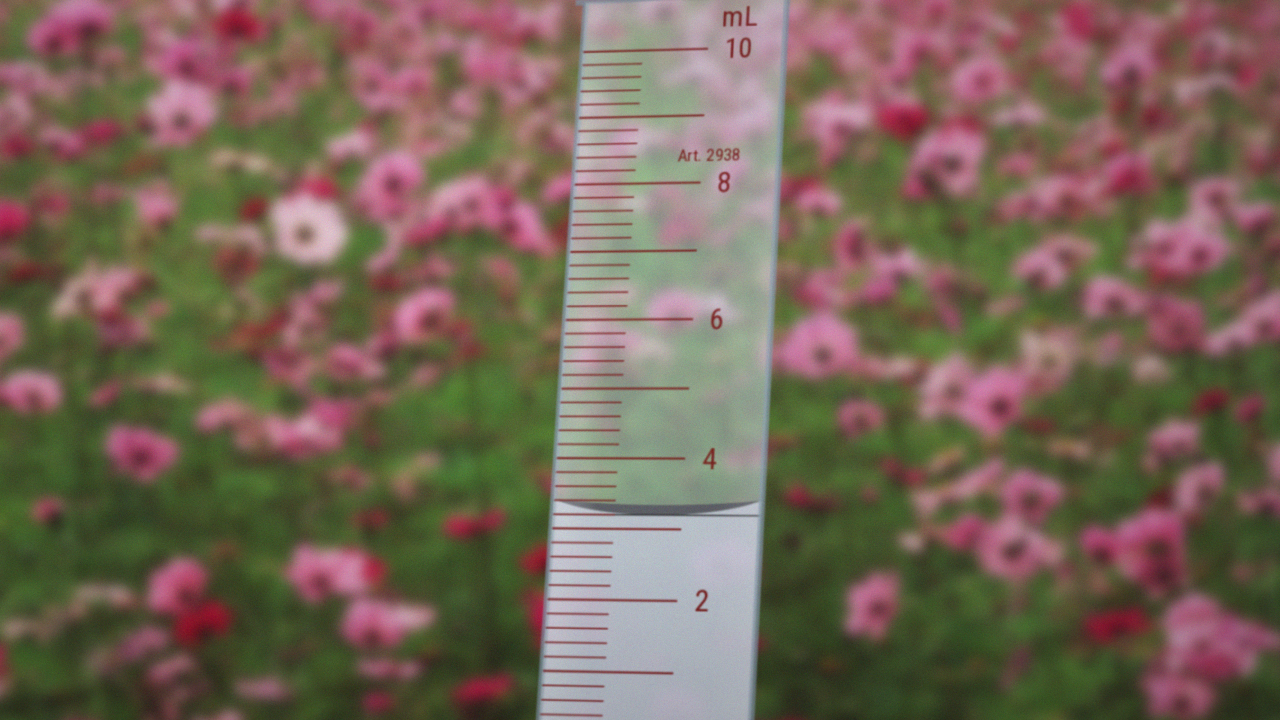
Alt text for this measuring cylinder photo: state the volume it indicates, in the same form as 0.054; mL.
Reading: 3.2; mL
